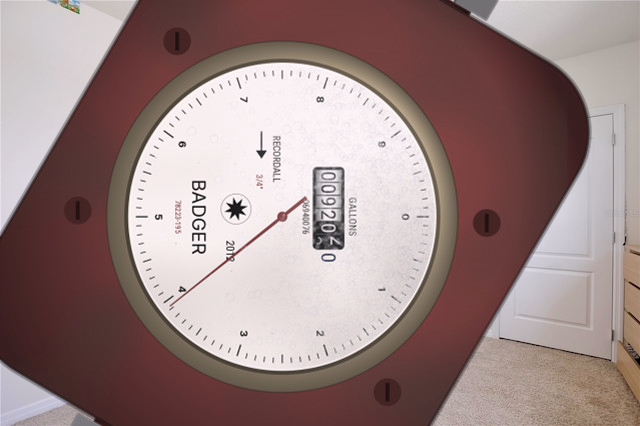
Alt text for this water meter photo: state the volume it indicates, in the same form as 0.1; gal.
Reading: 92023.9; gal
